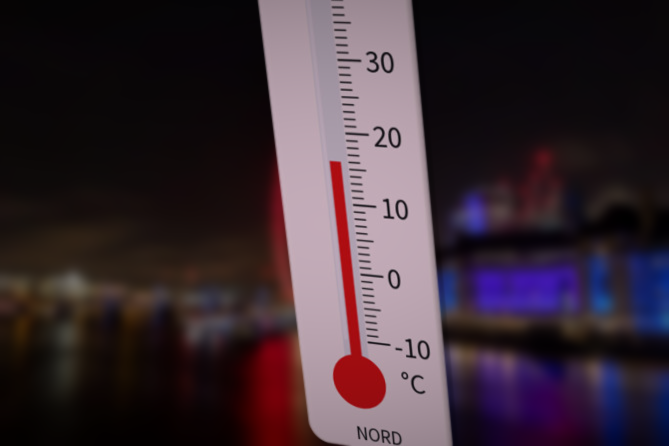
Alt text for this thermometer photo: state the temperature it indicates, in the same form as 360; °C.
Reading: 16; °C
